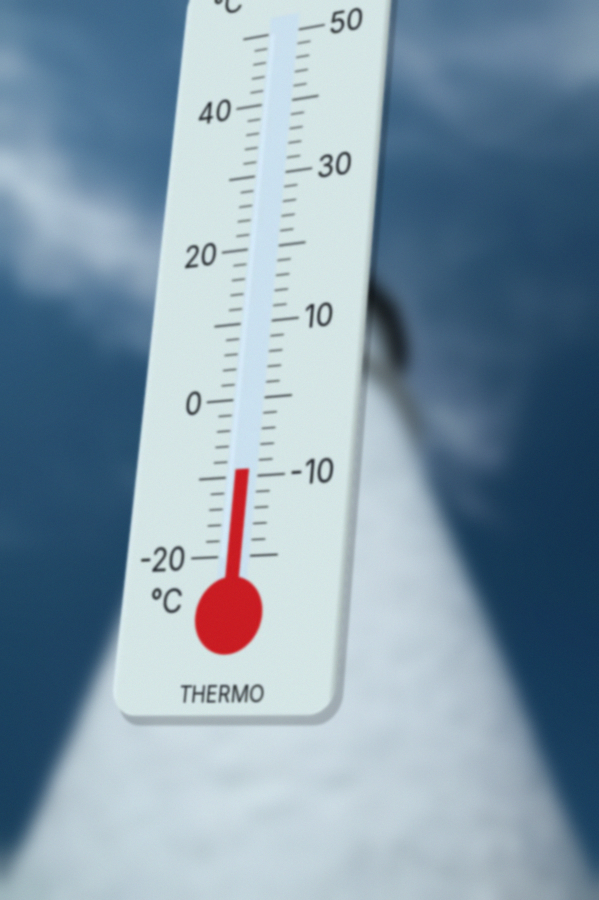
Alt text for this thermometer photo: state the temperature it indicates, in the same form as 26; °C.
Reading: -9; °C
